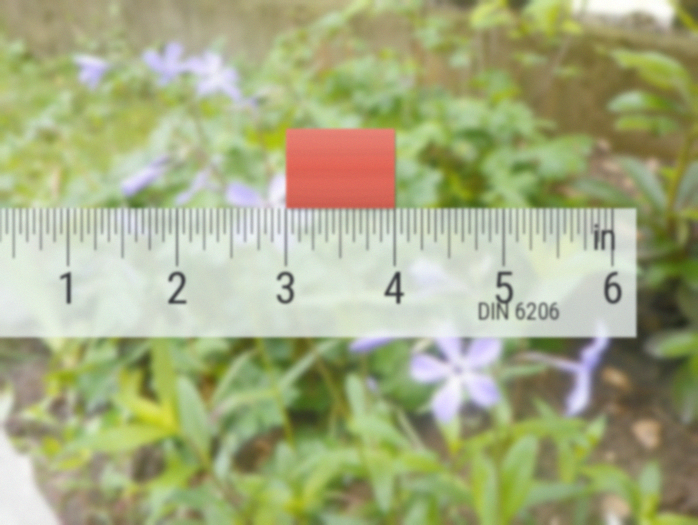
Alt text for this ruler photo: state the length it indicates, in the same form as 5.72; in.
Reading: 1; in
